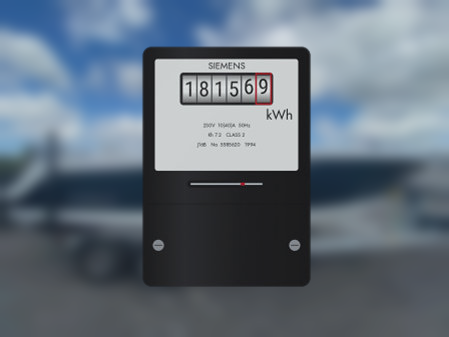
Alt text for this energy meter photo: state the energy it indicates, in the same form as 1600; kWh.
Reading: 18156.9; kWh
